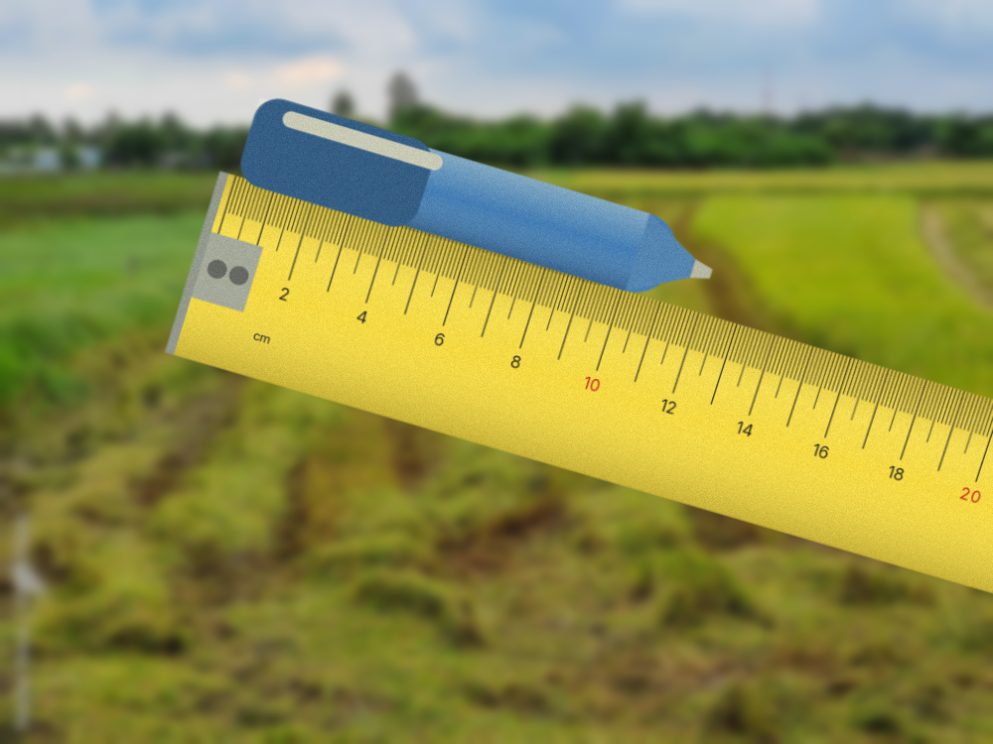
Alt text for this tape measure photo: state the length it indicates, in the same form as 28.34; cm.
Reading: 12; cm
